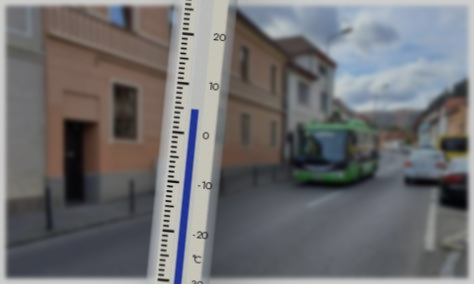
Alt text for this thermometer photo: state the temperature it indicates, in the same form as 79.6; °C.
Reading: 5; °C
